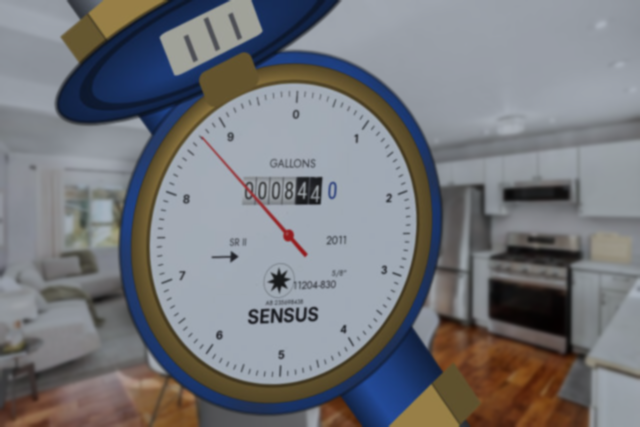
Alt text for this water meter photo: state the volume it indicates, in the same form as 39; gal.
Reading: 8438.7; gal
